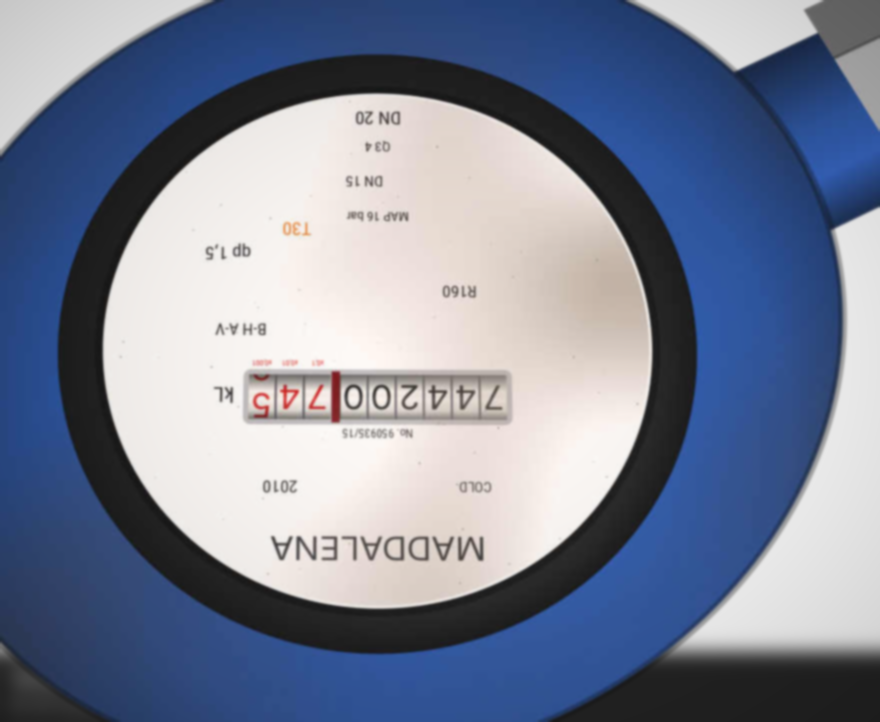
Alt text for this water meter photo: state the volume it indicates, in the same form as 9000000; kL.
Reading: 744200.745; kL
